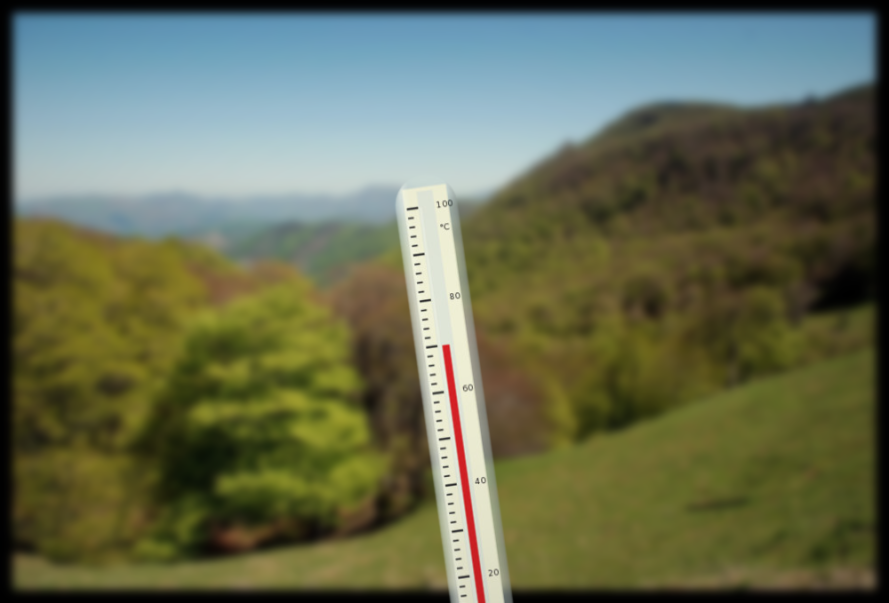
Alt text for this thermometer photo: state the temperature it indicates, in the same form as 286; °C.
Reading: 70; °C
